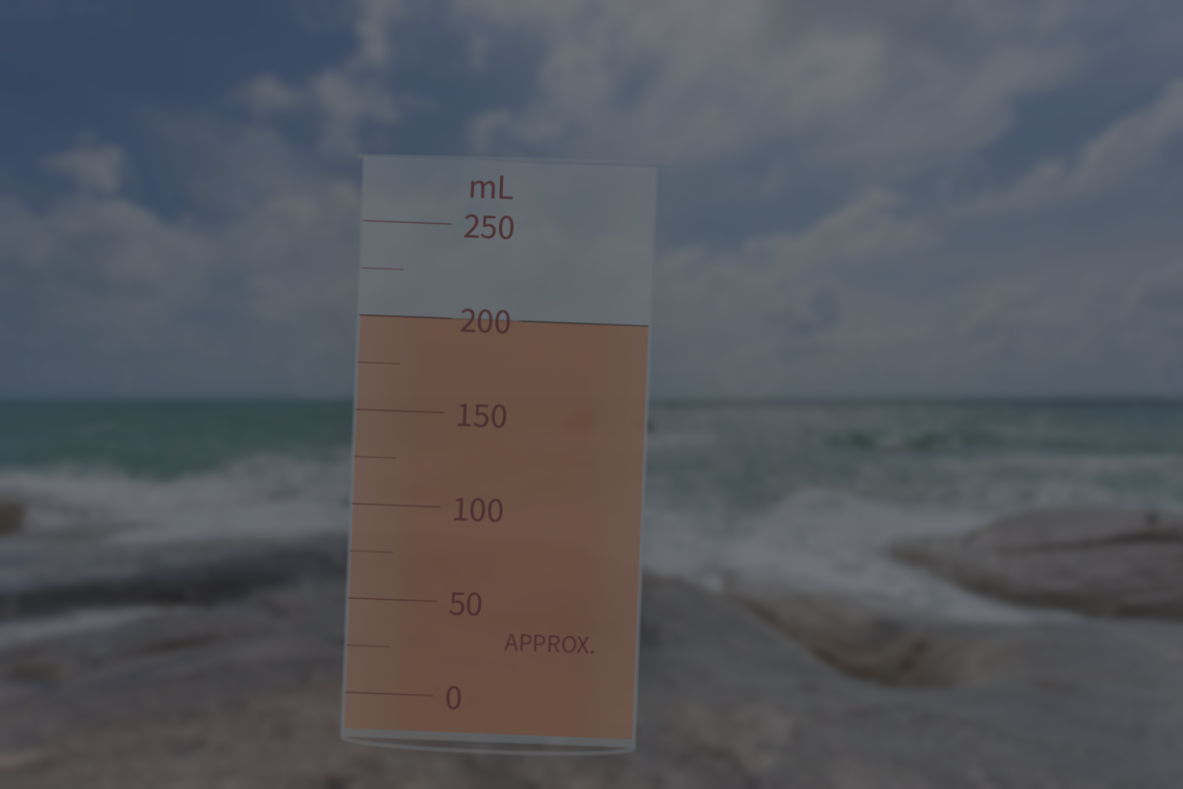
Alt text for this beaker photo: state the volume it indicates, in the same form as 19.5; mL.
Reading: 200; mL
